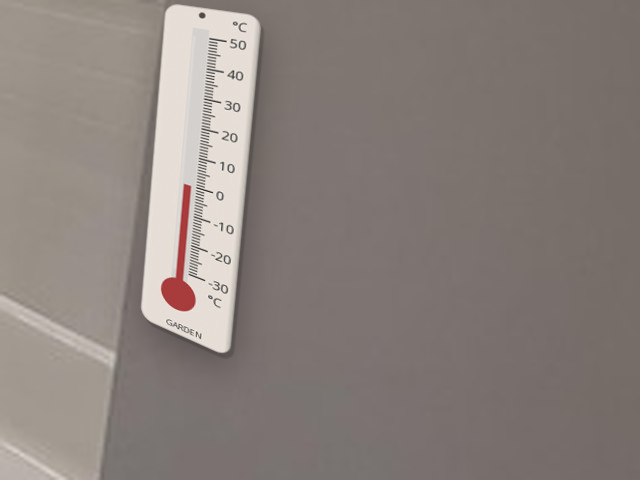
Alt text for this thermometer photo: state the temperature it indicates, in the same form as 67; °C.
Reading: 0; °C
